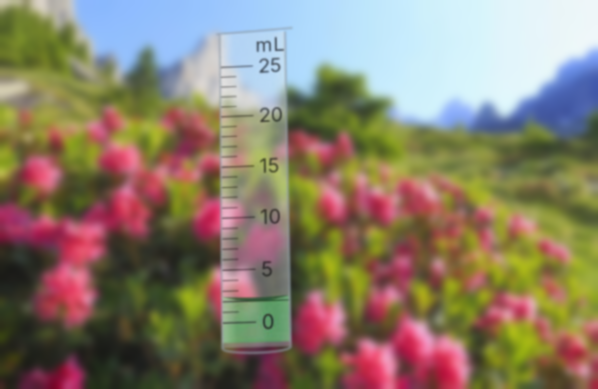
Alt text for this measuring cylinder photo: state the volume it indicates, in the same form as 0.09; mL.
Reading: 2; mL
